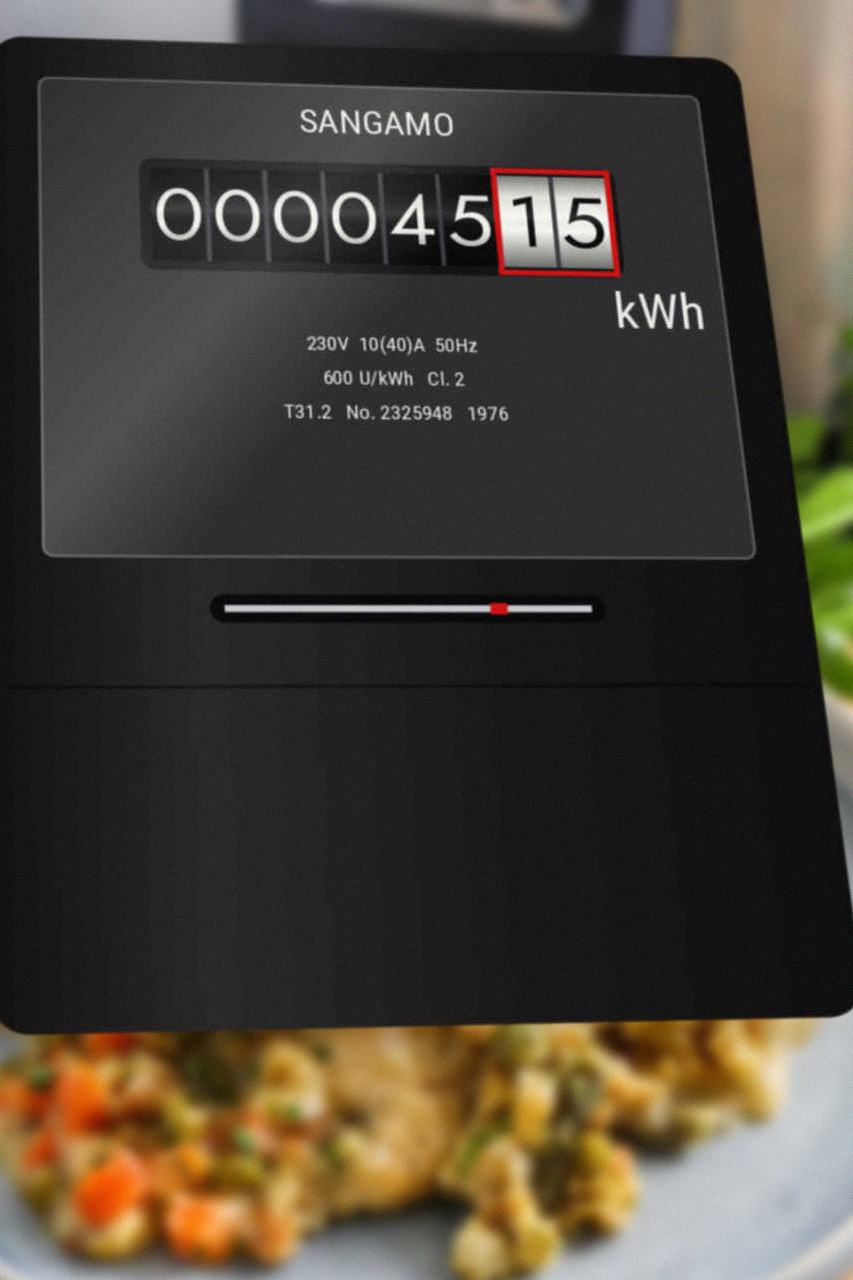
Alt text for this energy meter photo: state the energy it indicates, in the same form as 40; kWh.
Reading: 45.15; kWh
